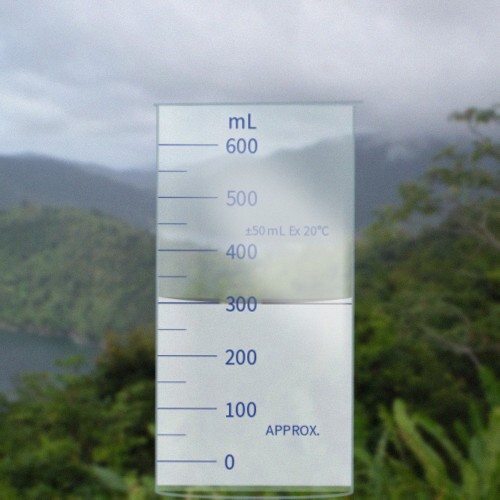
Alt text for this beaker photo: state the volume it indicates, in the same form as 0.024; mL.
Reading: 300; mL
